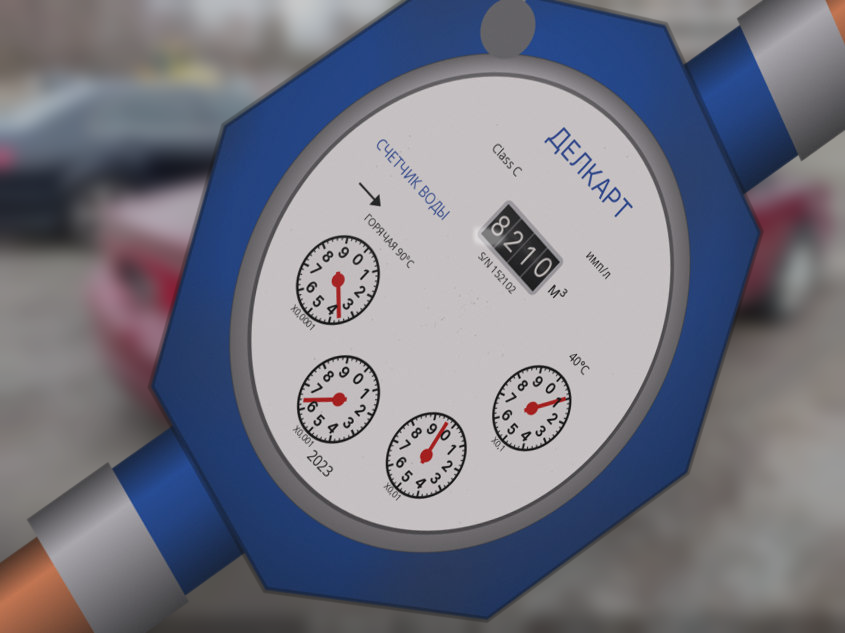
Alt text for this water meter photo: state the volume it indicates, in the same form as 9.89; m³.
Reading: 8210.0963; m³
